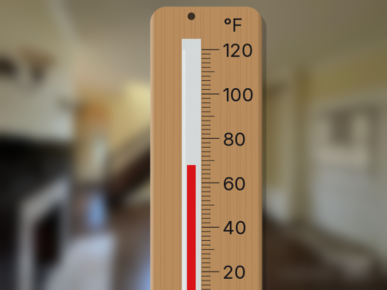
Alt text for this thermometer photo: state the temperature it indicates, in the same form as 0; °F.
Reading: 68; °F
